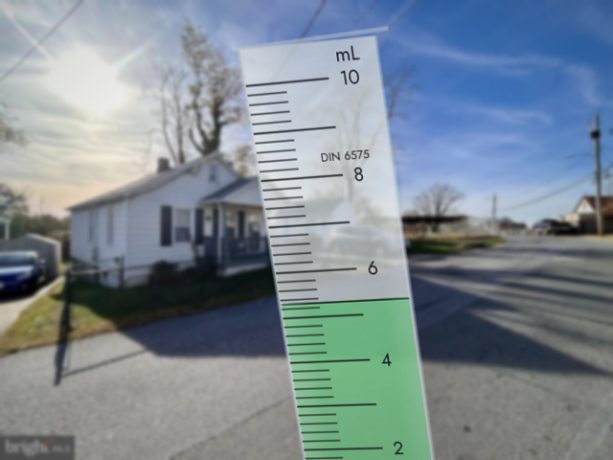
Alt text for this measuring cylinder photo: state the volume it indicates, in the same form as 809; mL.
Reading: 5.3; mL
